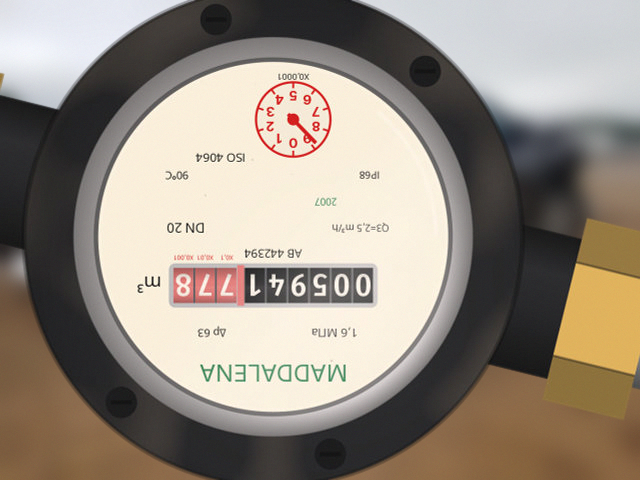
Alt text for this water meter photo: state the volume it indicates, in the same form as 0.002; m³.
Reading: 5941.7788; m³
